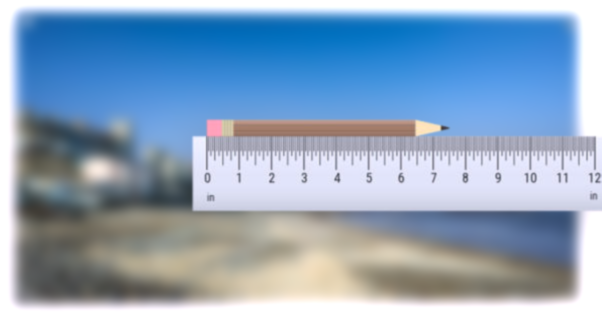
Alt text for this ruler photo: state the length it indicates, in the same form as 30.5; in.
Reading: 7.5; in
